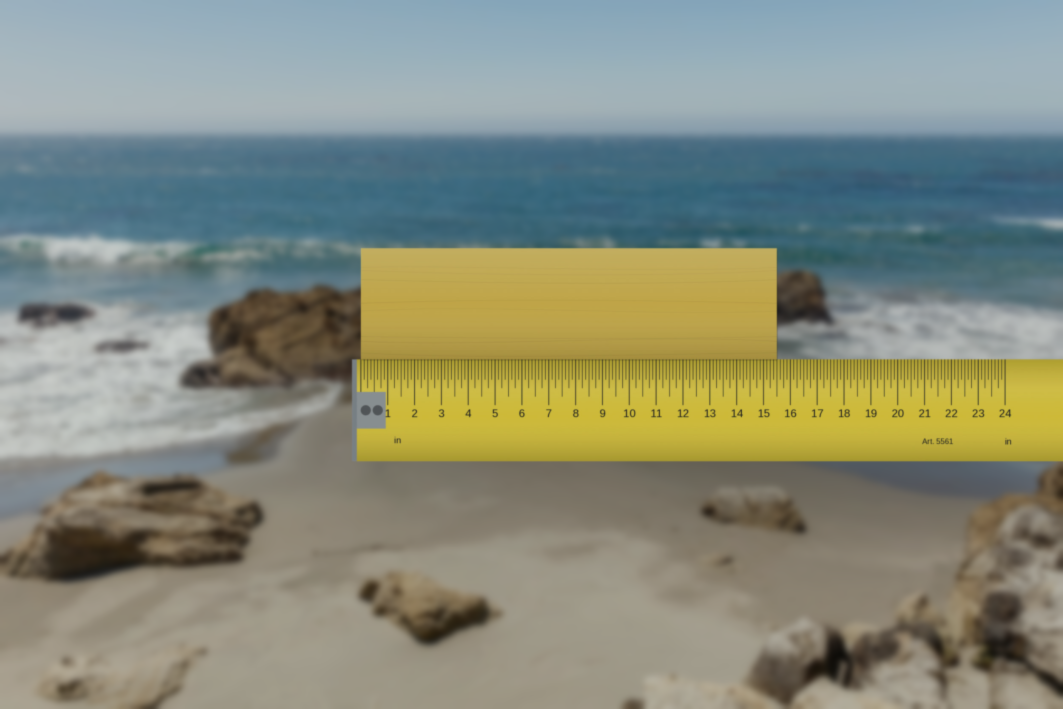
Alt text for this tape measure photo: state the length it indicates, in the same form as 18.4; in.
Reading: 15.5; in
